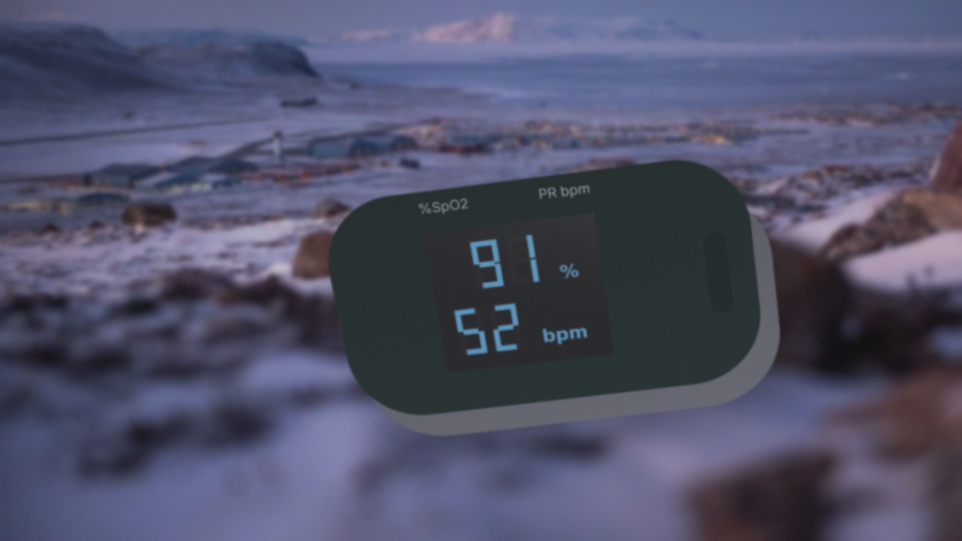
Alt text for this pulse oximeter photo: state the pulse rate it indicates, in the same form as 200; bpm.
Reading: 52; bpm
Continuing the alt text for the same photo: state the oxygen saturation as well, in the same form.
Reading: 91; %
